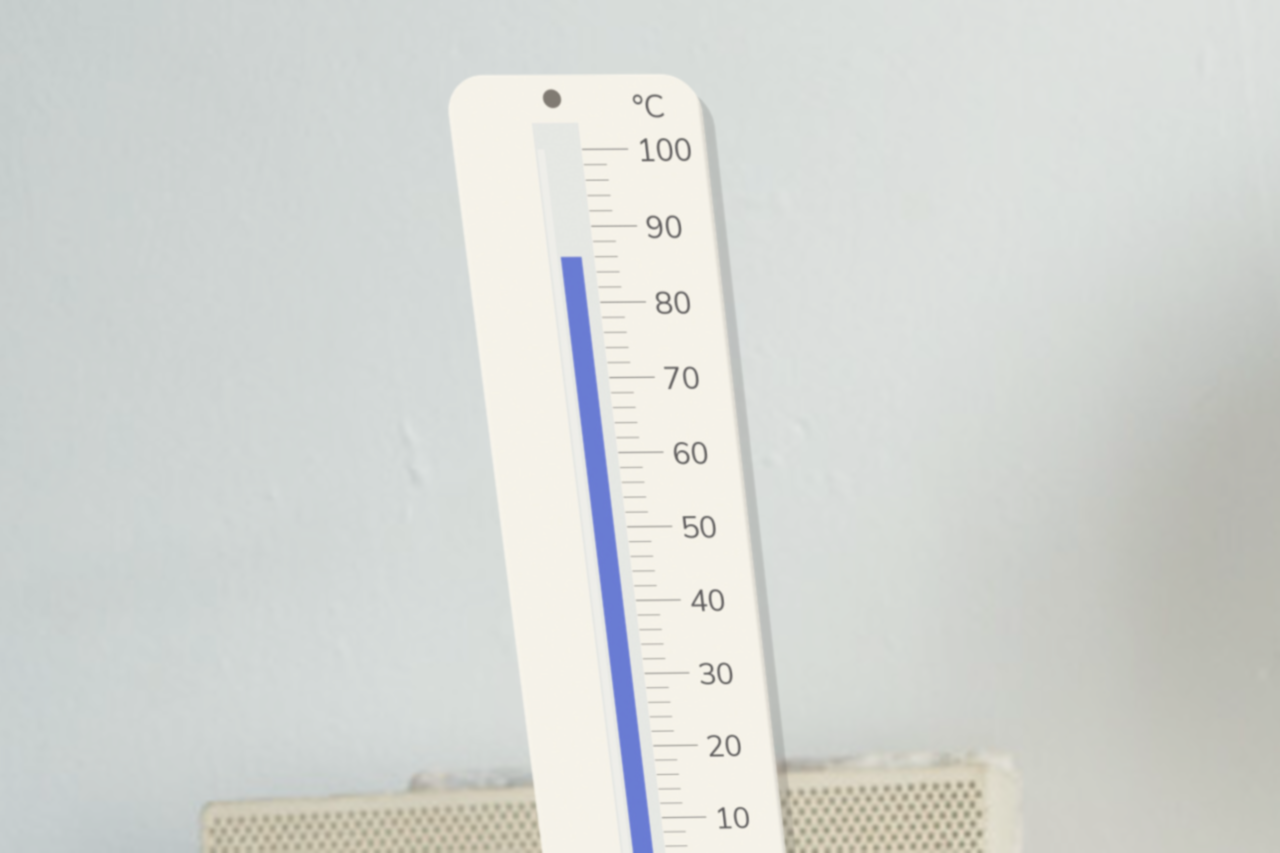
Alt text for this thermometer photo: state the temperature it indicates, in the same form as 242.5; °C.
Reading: 86; °C
